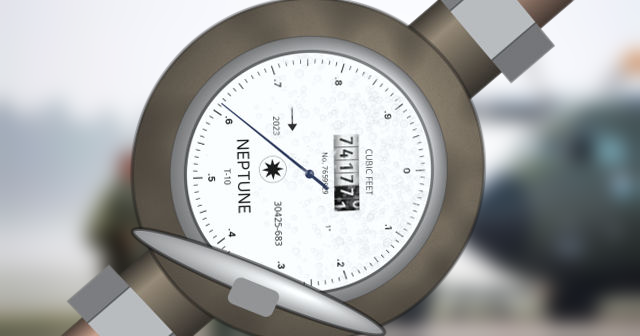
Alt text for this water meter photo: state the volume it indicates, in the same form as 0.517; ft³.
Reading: 741770.61; ft³
